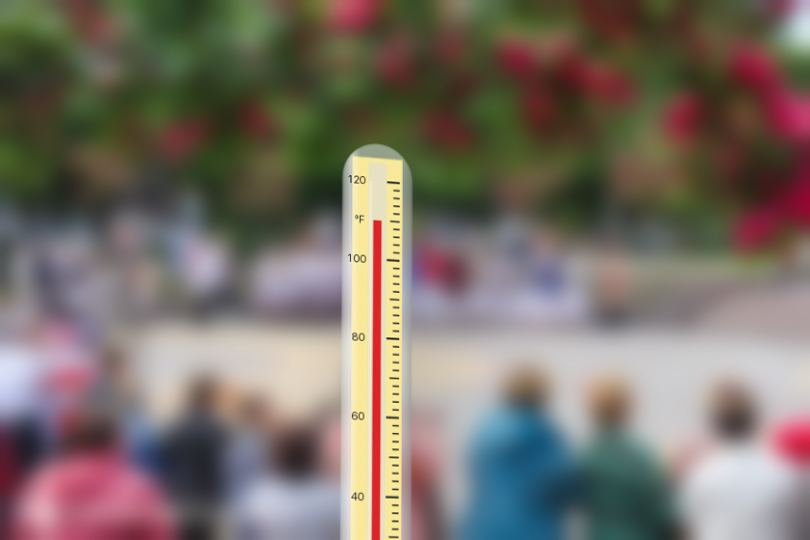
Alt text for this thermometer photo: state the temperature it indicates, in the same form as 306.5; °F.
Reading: 110; °F
